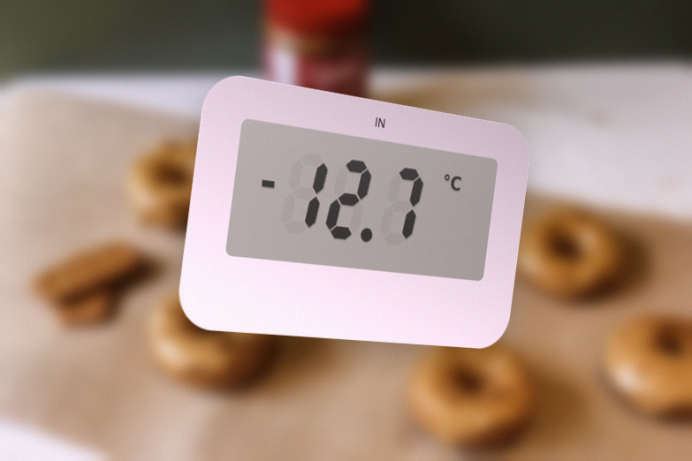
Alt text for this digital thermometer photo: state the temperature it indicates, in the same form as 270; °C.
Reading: -12.7; °C
